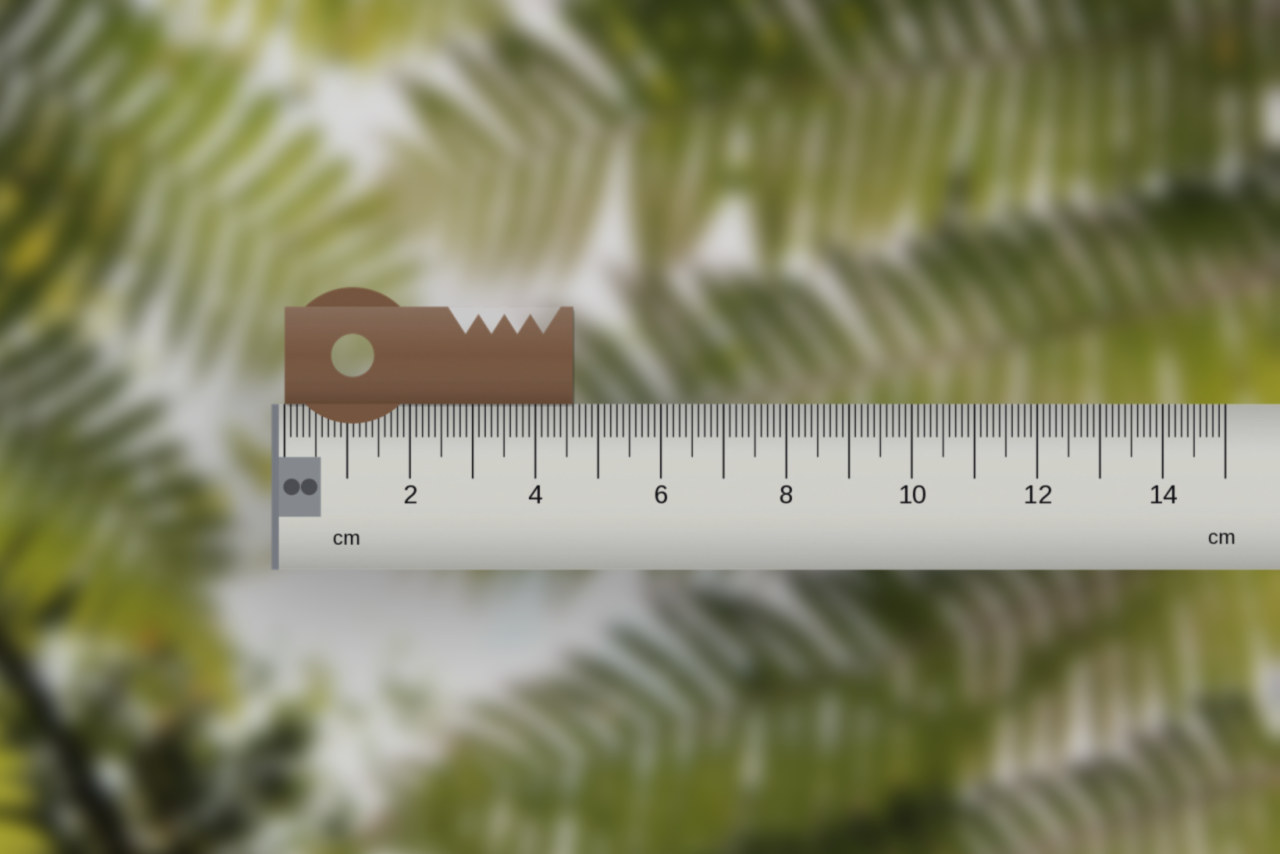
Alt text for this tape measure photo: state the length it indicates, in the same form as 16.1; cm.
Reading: 4.6; cm
